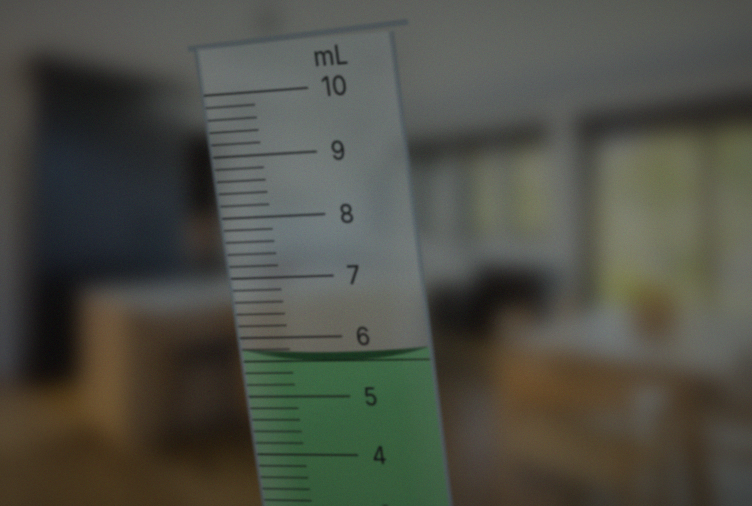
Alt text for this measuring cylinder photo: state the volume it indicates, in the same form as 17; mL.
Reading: 5.6; mL
